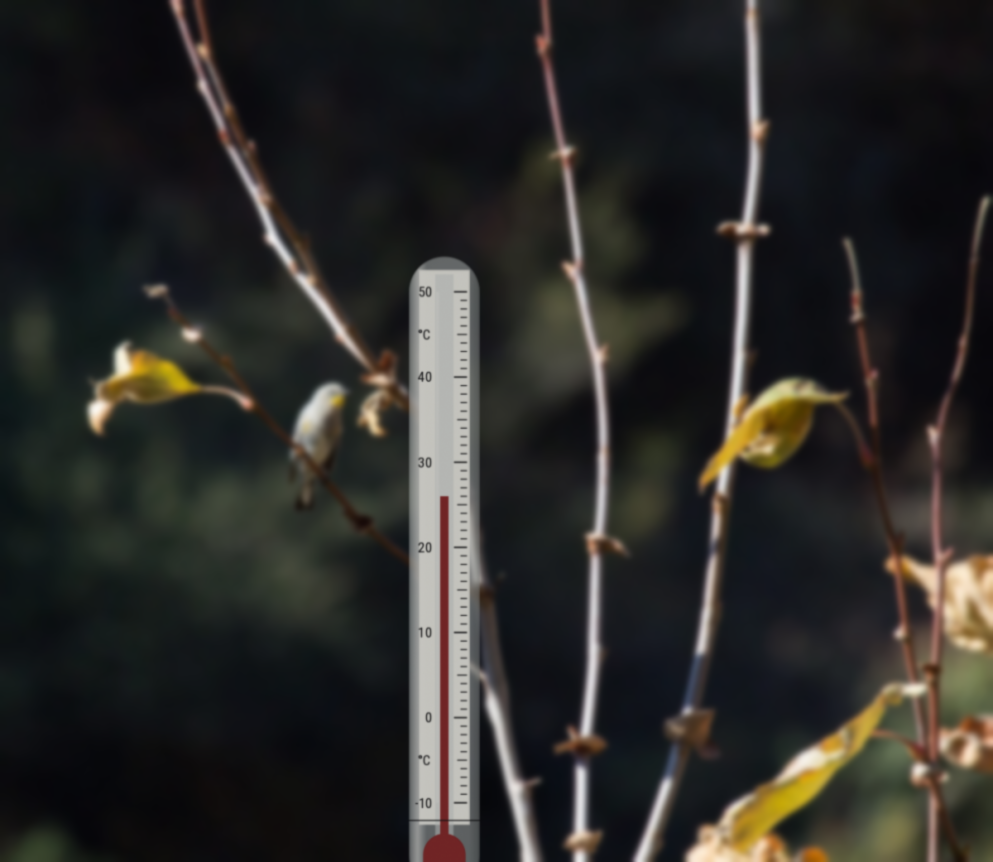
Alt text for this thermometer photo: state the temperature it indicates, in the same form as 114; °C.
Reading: 26; °C
